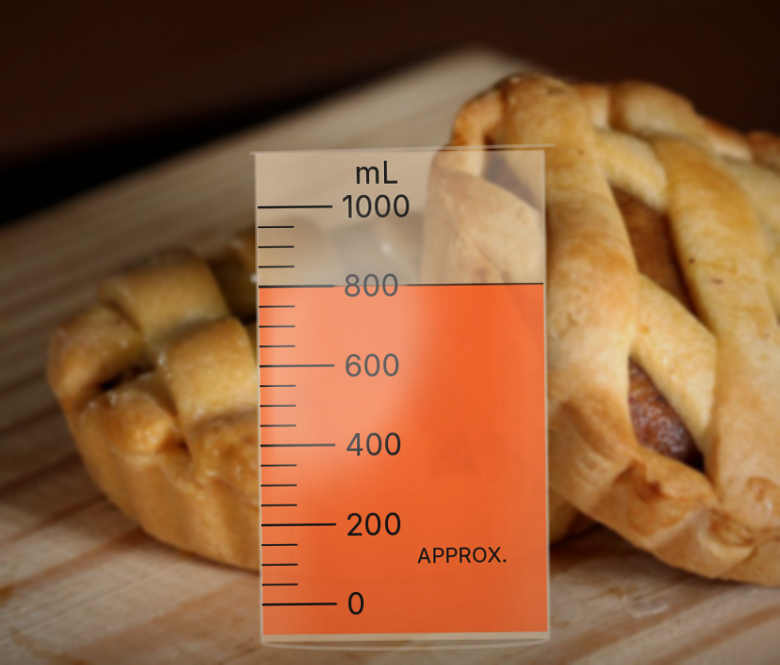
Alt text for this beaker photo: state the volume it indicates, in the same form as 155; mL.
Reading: 800; mL
